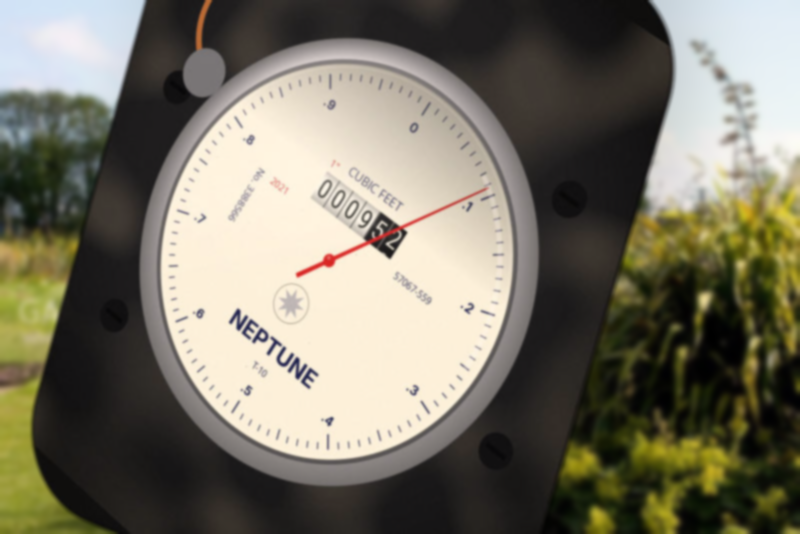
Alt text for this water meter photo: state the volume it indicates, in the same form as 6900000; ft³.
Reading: 952.09; ft³
